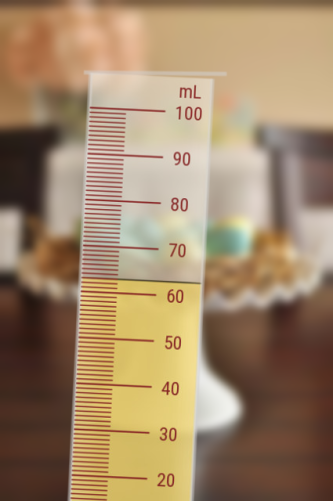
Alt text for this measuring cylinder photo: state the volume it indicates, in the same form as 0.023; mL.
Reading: 63; mL
